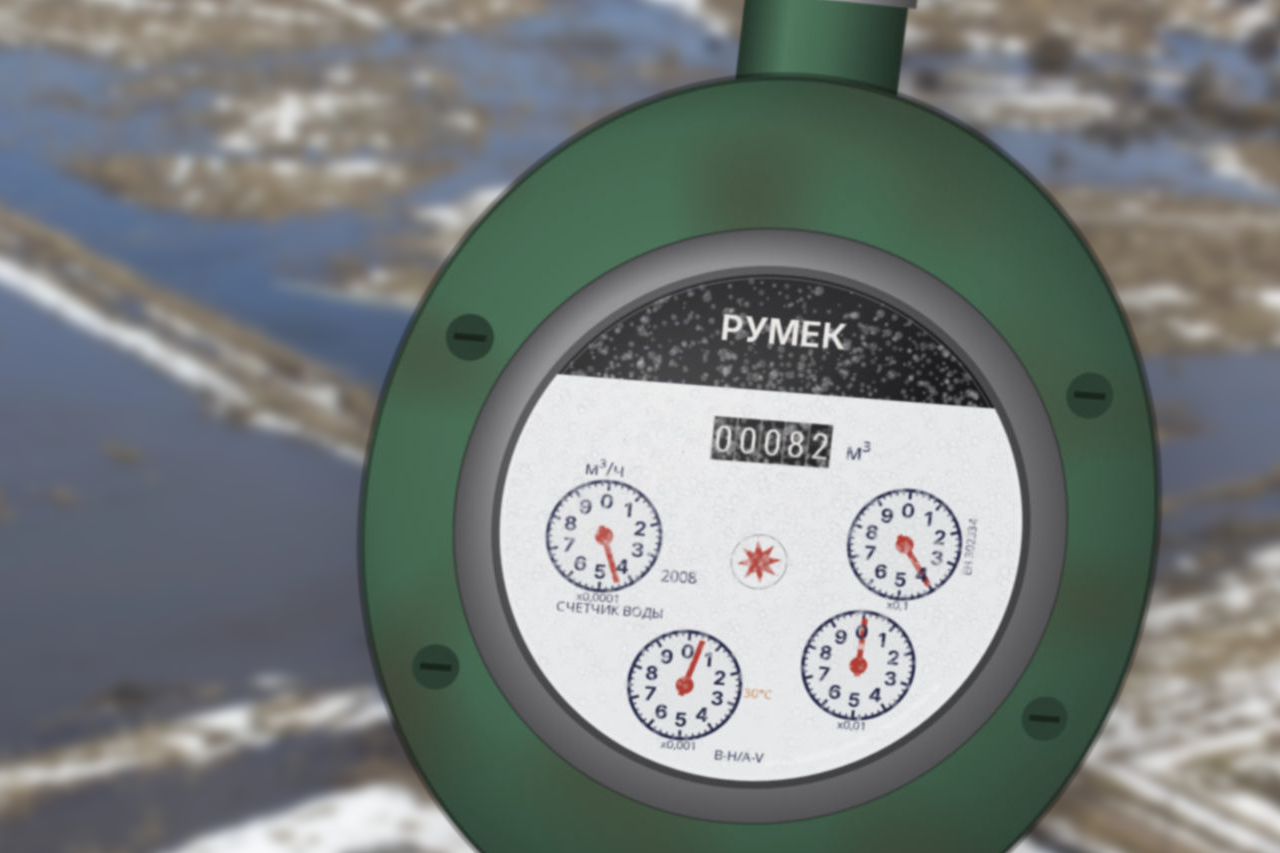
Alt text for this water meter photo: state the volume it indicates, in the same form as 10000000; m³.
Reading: 82.4004; m³
